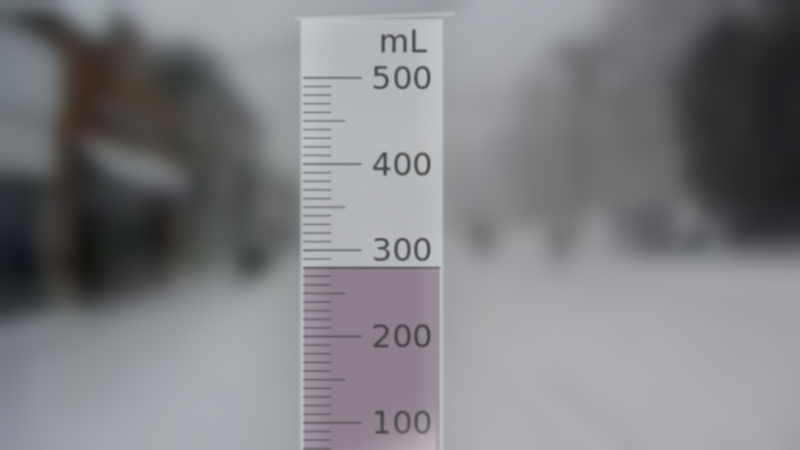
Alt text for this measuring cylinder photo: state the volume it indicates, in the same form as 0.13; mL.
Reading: 280; mL
